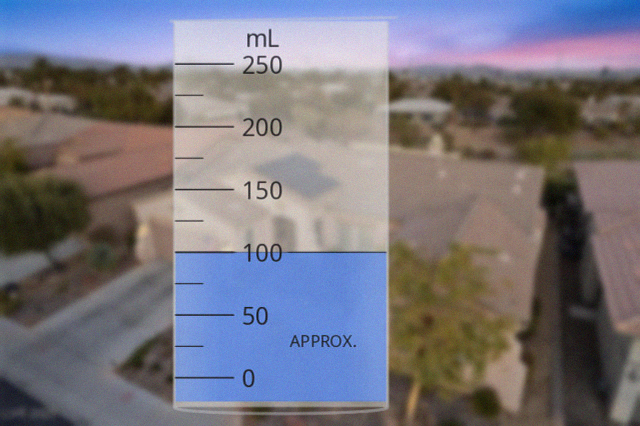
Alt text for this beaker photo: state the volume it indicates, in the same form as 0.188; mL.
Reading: 100; mL
